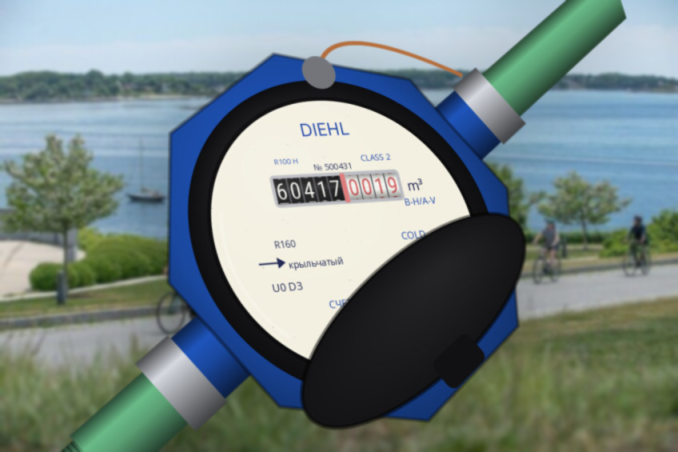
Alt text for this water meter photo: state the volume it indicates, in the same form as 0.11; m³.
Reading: 60417.0019; m³
